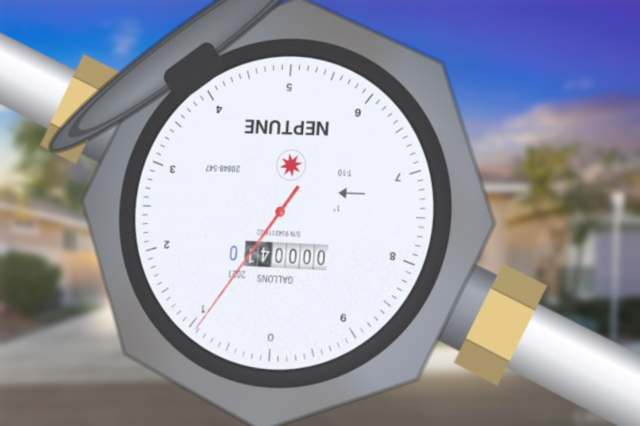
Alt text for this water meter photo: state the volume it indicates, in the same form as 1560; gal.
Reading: 410.9; gal
